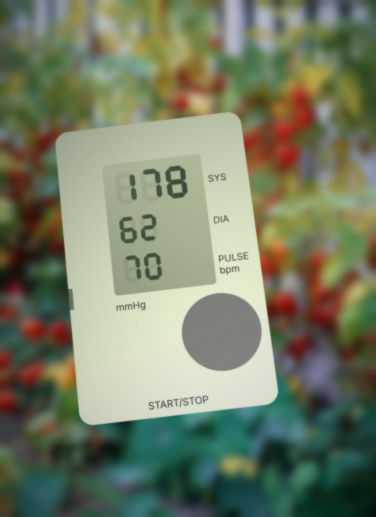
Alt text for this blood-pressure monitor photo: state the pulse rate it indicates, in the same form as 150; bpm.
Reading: 70; bpm
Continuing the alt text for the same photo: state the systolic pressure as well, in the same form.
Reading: 178; mmHg
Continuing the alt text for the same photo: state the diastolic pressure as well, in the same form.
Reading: 62; mmHg
